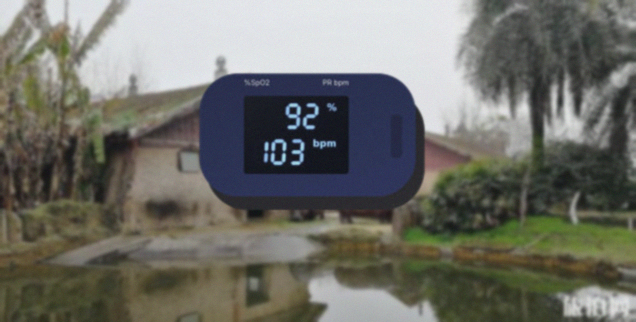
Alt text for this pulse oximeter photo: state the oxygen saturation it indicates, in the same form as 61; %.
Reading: 92; %
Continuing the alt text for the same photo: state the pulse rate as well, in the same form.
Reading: 103; bpm
